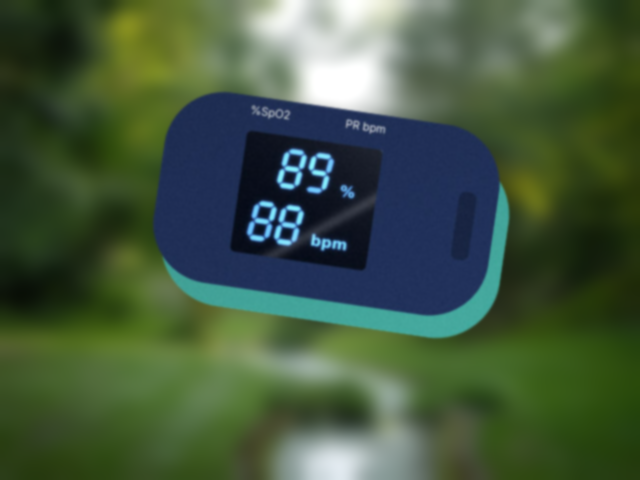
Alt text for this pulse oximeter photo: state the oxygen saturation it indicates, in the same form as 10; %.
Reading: 89; %
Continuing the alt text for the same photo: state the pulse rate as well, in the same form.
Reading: 88; bpm
